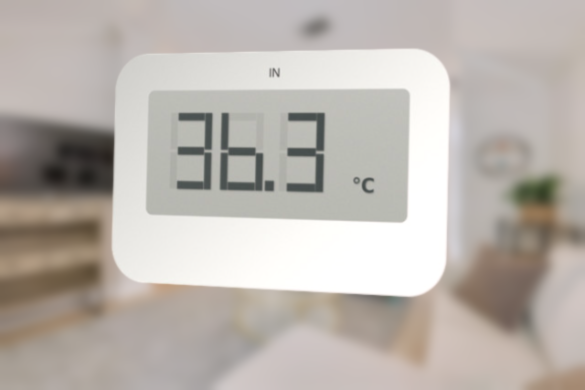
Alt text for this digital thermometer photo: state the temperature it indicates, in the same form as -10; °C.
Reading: 36.3; °C
